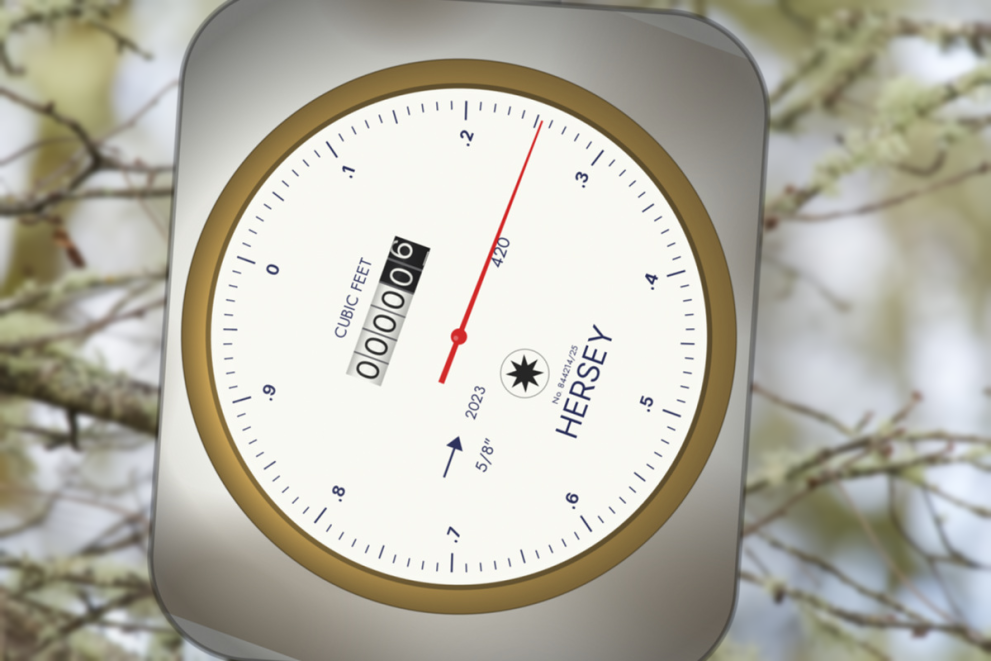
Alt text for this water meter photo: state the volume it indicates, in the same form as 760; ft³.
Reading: 6.25; ft³
